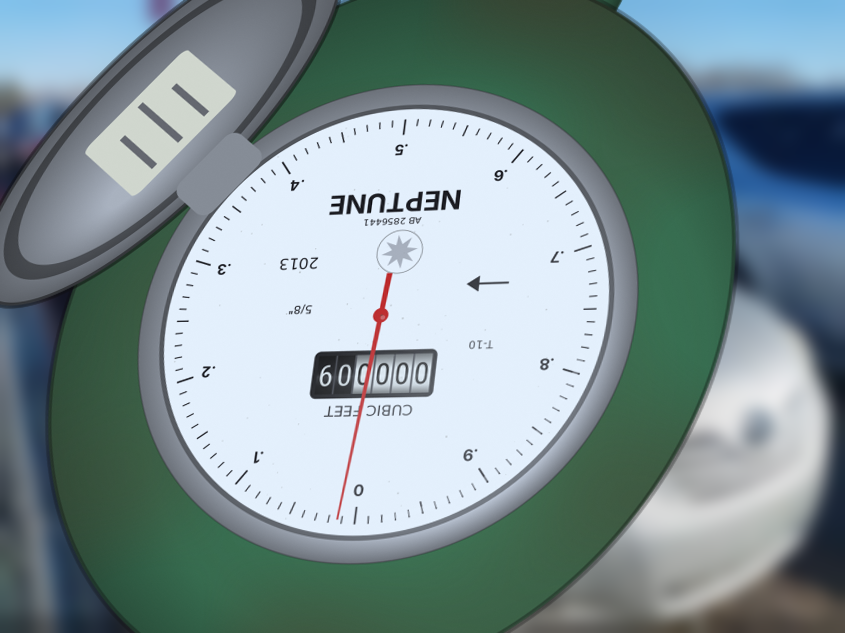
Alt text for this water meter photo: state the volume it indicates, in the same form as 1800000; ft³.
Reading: 9.01; ft³
